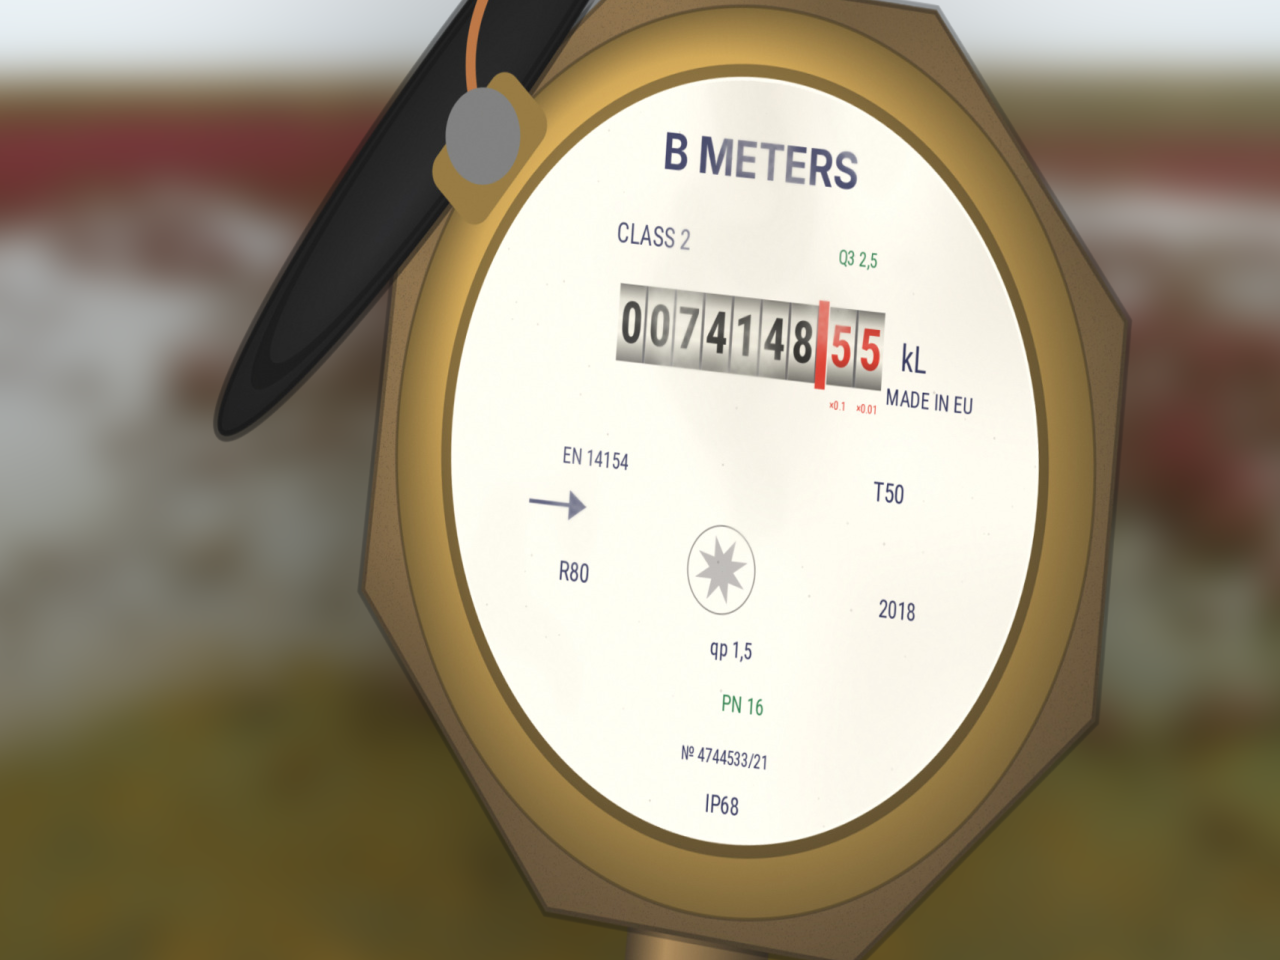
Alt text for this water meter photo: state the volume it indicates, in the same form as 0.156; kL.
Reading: 74148.55; kL
